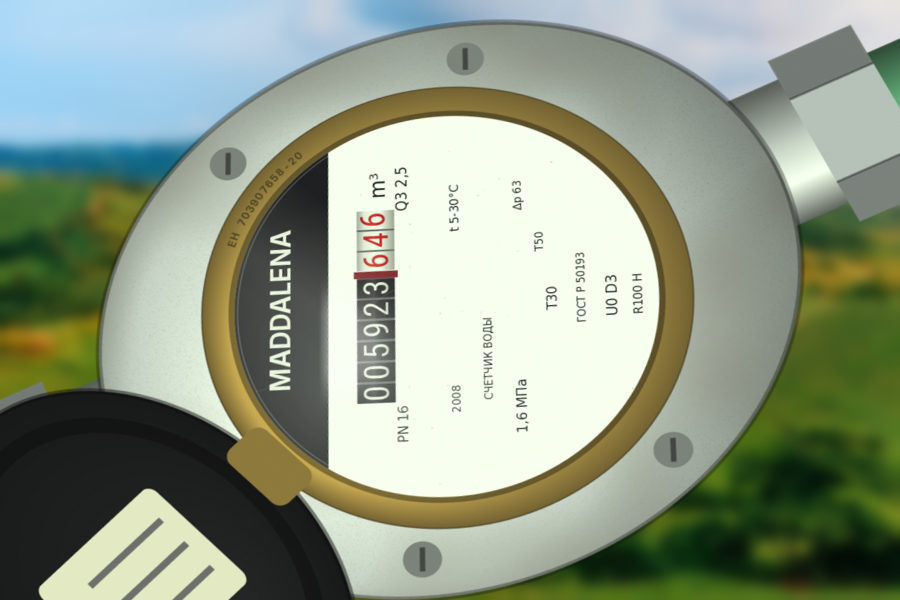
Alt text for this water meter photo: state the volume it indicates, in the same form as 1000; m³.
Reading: 5923.646; m³
